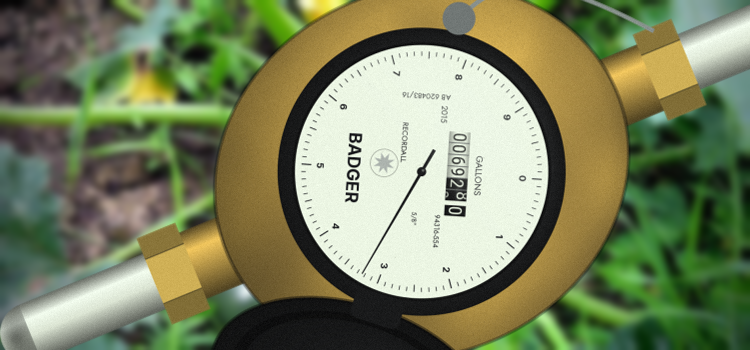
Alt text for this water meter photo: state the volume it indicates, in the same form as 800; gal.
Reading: 69283.2; gal
